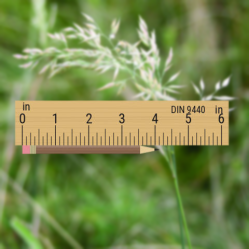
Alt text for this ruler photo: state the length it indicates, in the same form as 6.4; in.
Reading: 4.125; in
